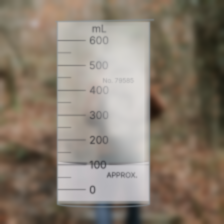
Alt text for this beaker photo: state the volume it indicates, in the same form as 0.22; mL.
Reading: 100; mL
